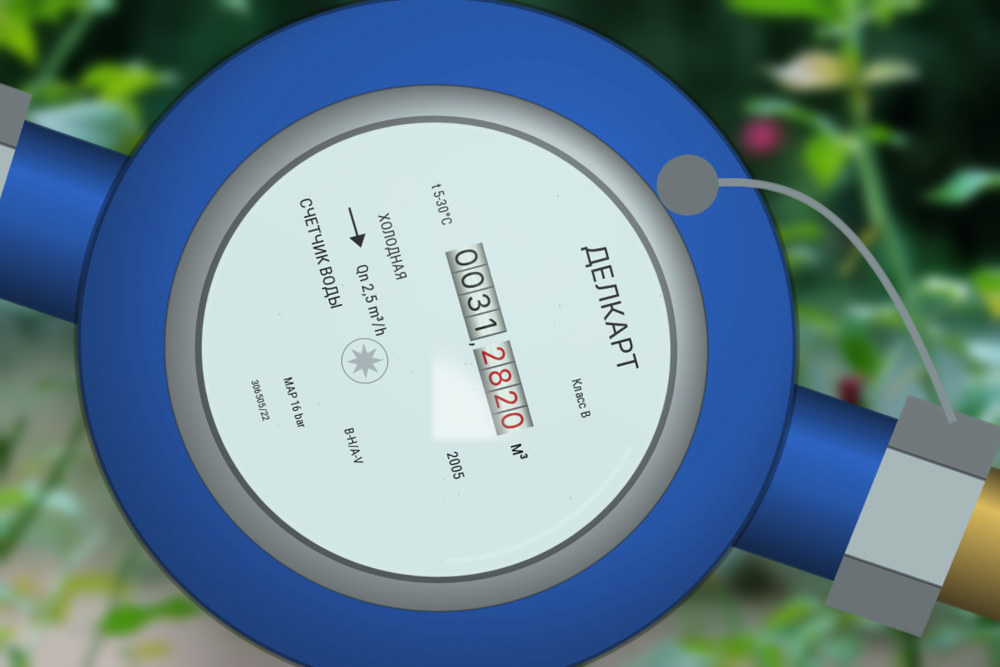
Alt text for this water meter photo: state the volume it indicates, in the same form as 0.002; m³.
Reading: 31.2820; m³
